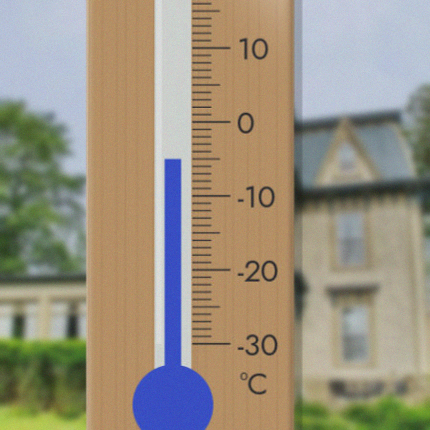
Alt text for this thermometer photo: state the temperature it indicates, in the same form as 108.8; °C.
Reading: -5; °C
